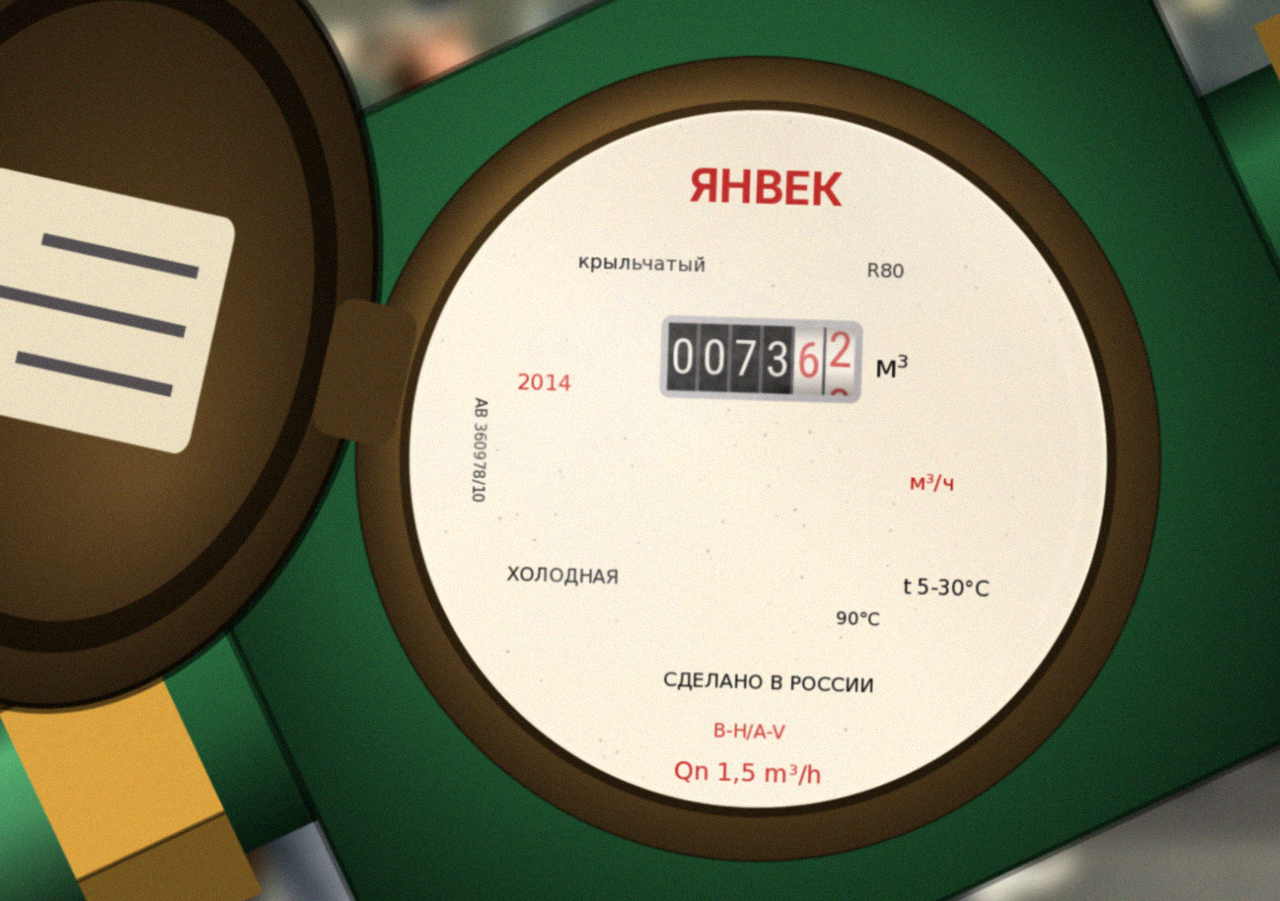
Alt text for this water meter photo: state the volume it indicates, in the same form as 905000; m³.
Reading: 73.62; m³
